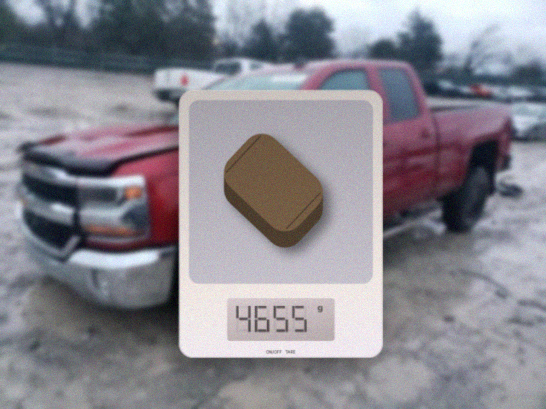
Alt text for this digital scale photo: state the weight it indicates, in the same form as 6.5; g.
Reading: 4655; g
